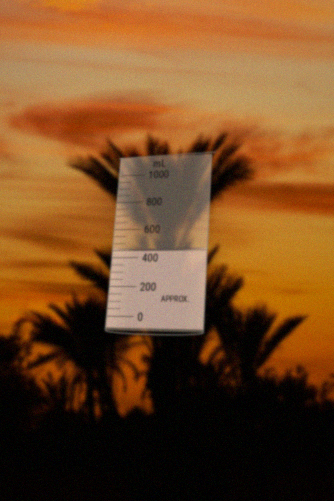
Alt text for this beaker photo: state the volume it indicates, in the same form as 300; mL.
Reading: 450; mL
